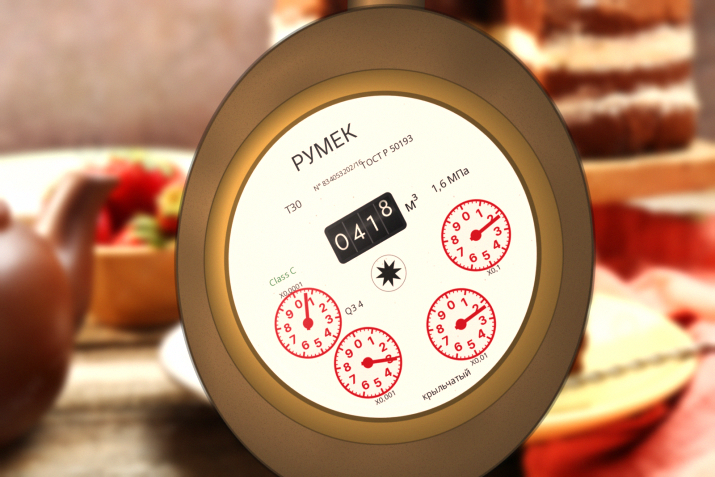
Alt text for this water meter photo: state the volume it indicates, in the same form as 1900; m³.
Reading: 418.2230; m³
